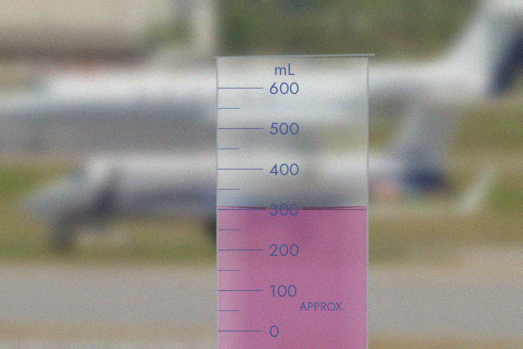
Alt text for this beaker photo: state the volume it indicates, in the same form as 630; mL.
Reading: 300; mL
